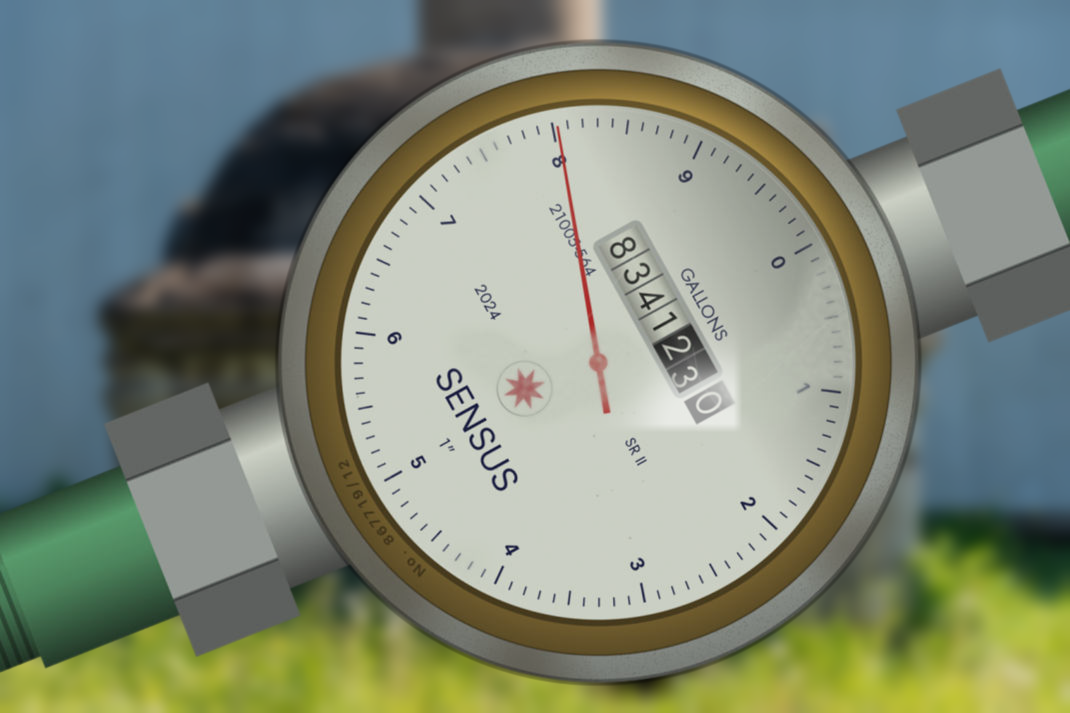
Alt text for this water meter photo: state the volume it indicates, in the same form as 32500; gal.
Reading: 8341228.0; gal
